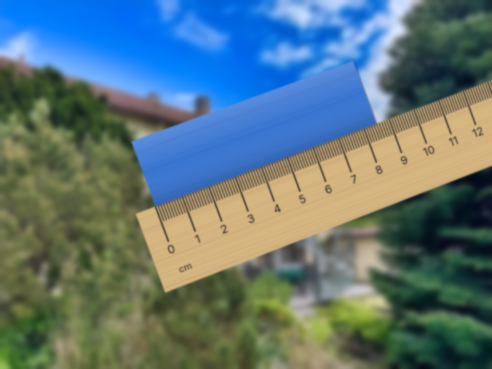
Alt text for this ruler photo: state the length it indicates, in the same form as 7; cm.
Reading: 8.5; cm
